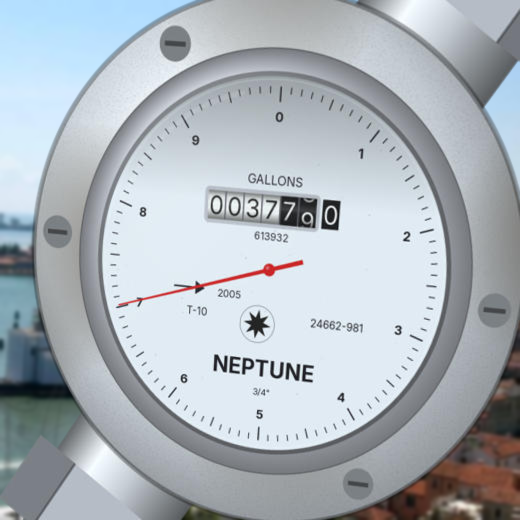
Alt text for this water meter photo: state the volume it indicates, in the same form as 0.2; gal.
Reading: 37787.0; gal
